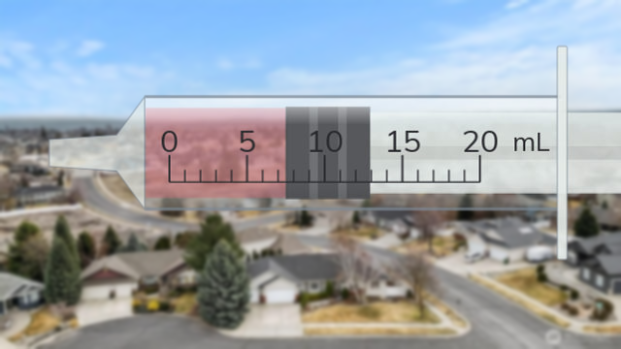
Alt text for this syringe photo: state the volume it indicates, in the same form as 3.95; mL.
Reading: 7.5; mL
